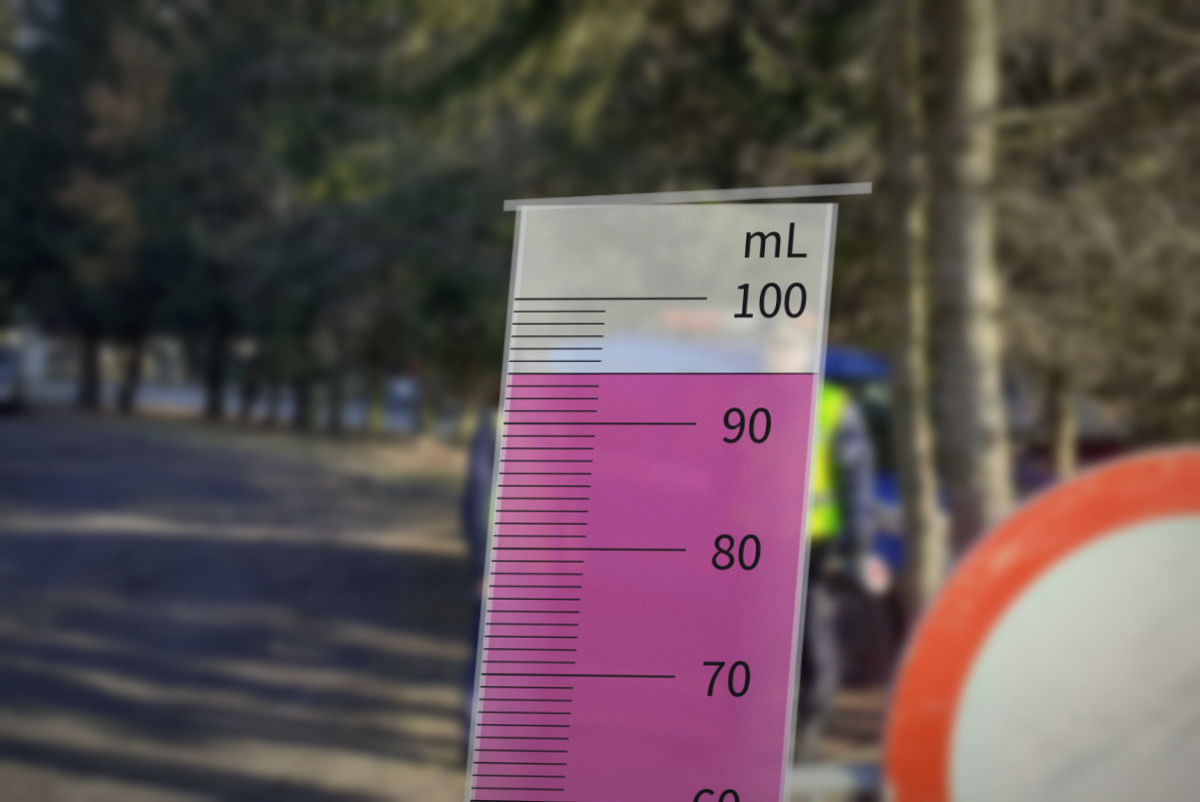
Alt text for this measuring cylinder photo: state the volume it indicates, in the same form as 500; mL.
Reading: 94; mL
